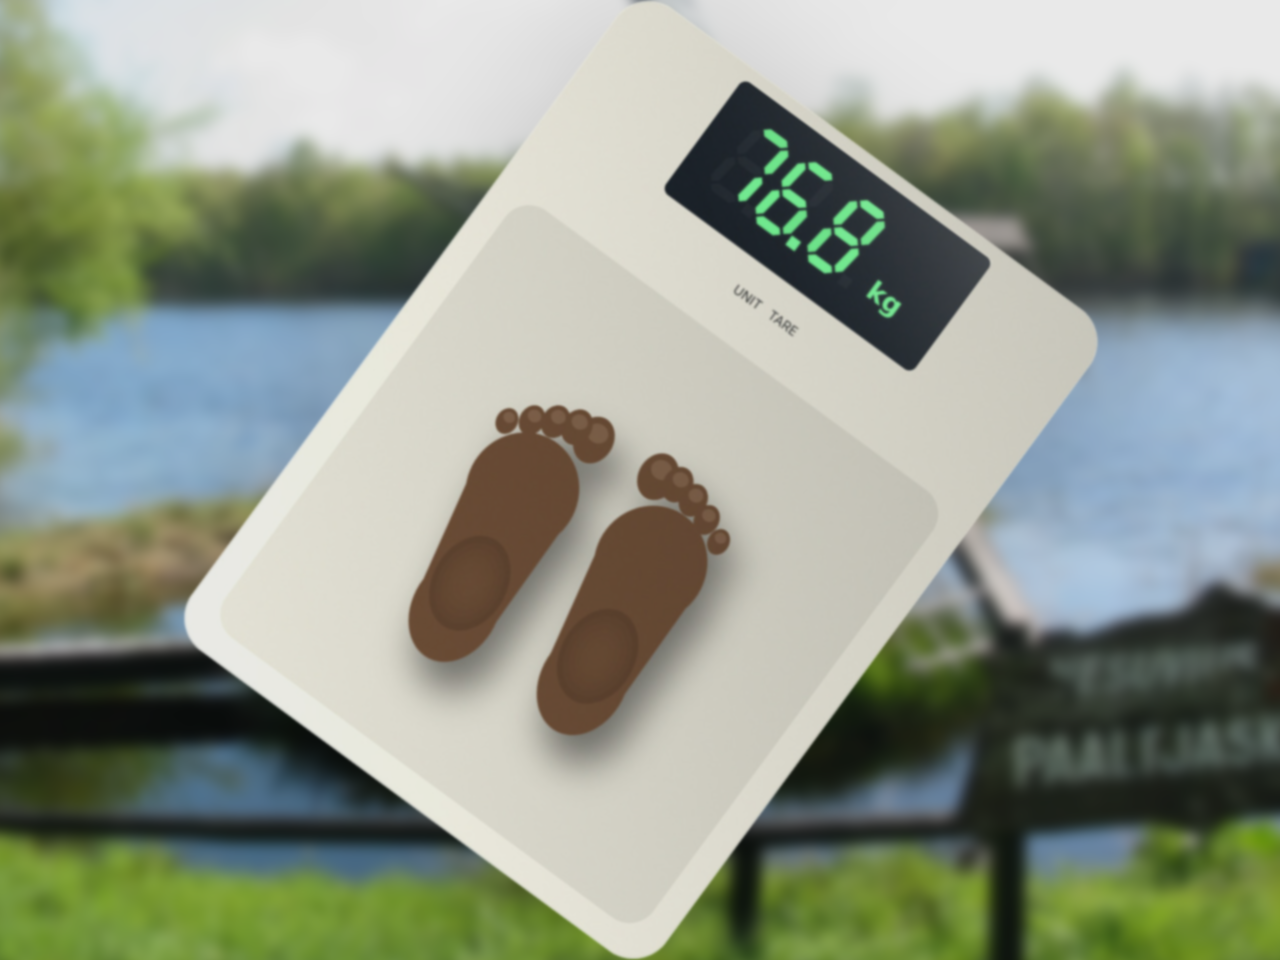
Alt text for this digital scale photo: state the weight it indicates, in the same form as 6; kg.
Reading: 76.8; kg
